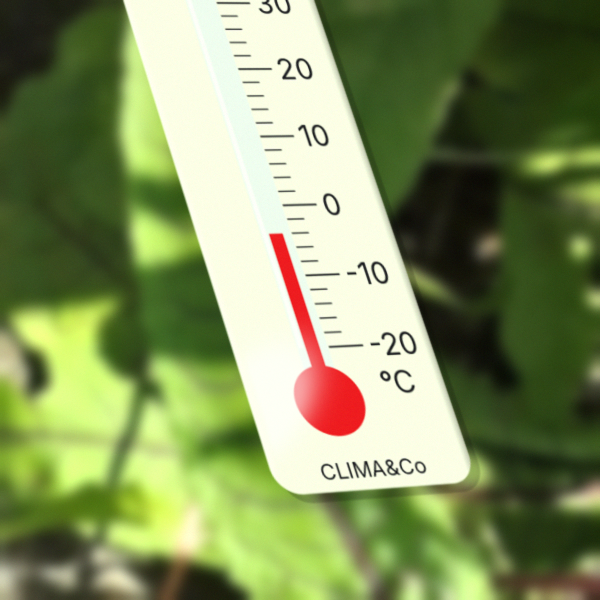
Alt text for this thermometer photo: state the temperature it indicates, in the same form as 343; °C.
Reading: -4; °C
